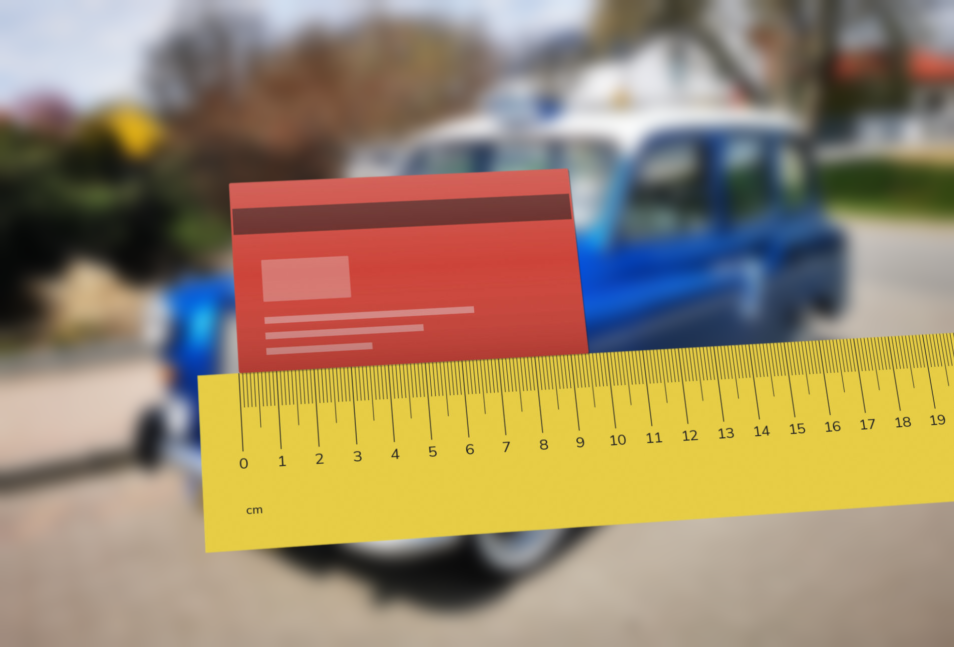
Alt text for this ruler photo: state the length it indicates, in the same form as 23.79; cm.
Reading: 9.5; cm
